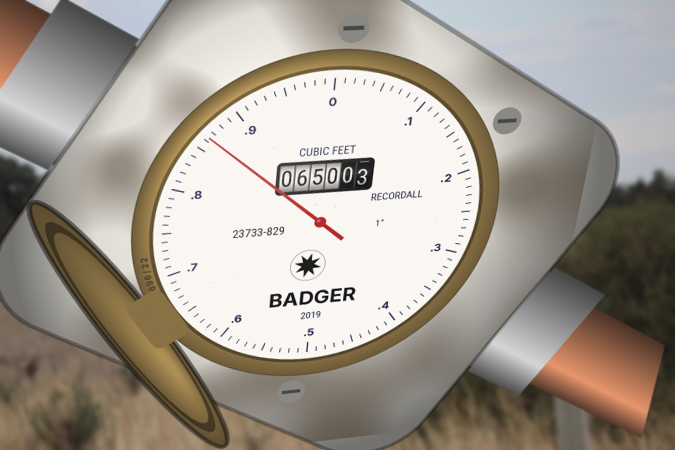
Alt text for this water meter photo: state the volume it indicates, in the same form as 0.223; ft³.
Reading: 65002.86; ft³
